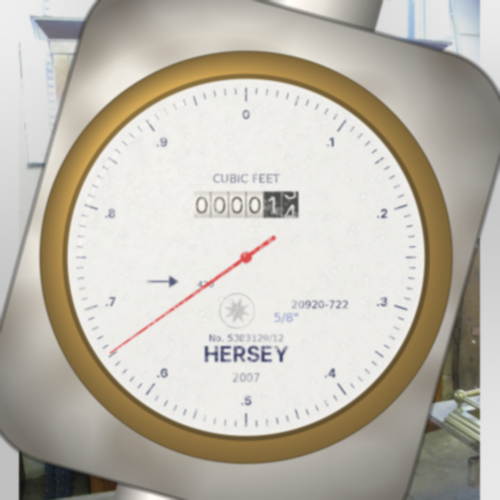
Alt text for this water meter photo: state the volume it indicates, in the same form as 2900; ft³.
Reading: 13.65; ft³
